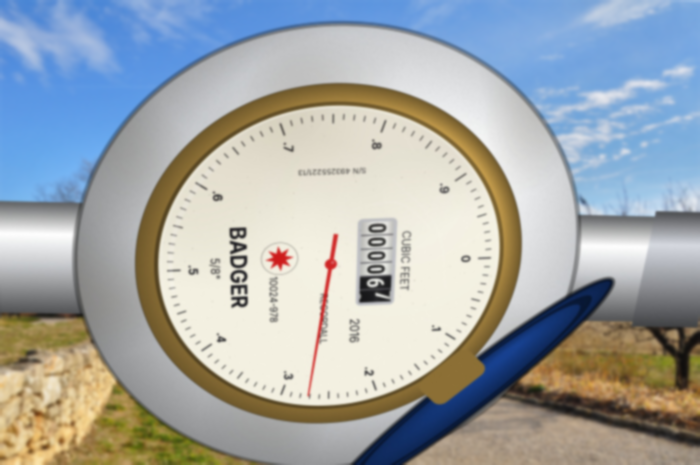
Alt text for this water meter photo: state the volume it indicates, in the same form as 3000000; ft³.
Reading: 67.27; ft³
